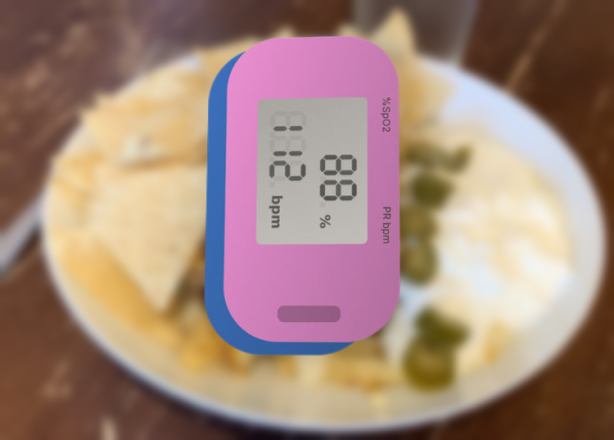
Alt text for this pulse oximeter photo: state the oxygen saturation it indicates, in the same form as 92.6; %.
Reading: 88; %
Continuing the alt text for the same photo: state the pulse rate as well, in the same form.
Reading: 112; bpm
